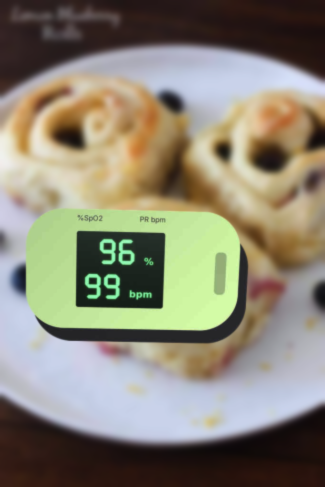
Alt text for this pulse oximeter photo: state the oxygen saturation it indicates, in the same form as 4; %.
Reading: 96; %
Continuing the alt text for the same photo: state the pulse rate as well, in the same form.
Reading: 99; bpm
